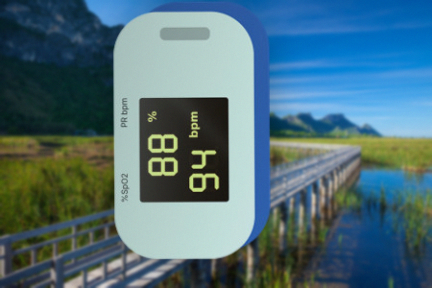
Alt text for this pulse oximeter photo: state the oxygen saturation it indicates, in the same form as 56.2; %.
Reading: 88; %
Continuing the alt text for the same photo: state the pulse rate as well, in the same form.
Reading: 94; bpm
